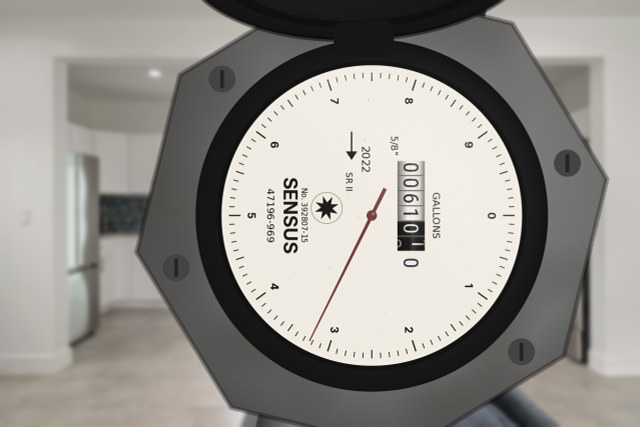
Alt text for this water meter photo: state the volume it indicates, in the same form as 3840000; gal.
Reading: 61013.2; gal
